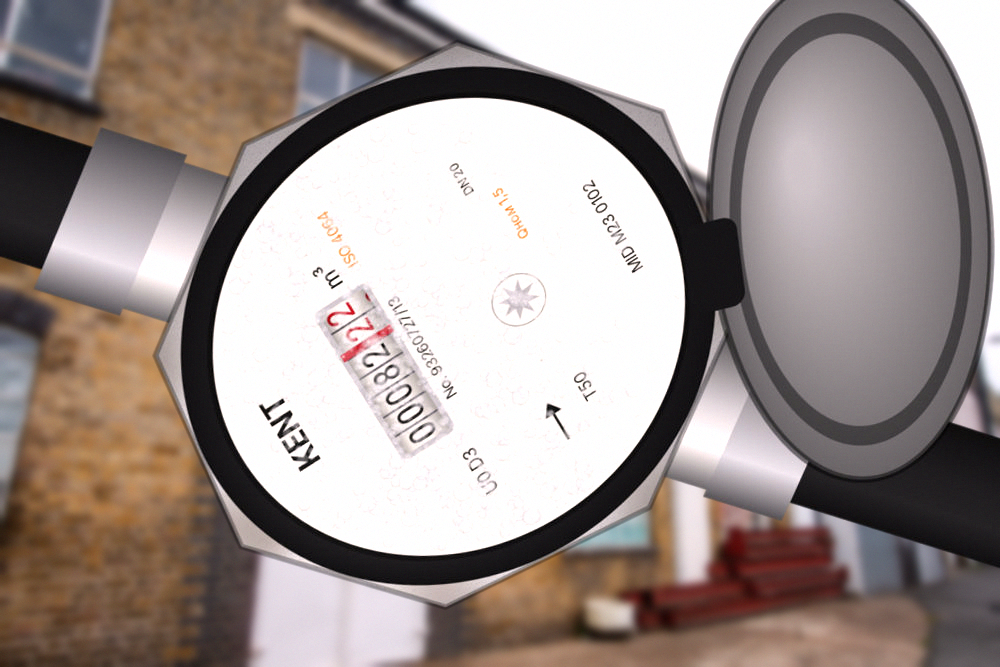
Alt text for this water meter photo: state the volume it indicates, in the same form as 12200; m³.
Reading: 82.22; m³
